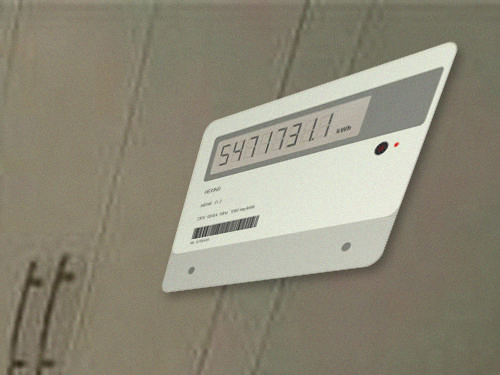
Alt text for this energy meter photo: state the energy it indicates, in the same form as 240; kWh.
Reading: 5471731.1; kWh
